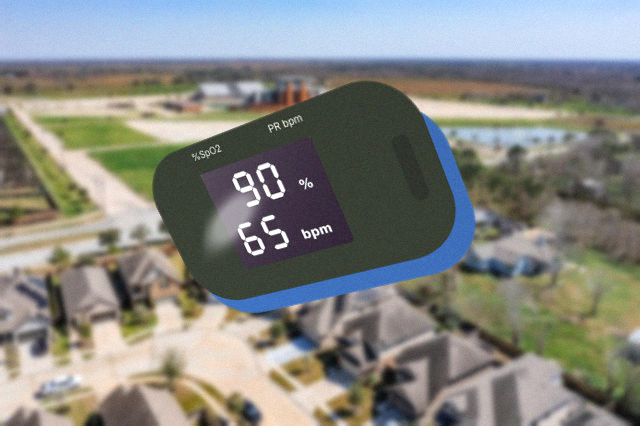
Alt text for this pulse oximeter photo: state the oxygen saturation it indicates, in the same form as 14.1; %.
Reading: 90; %
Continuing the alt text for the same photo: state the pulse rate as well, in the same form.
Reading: 65; bpm
